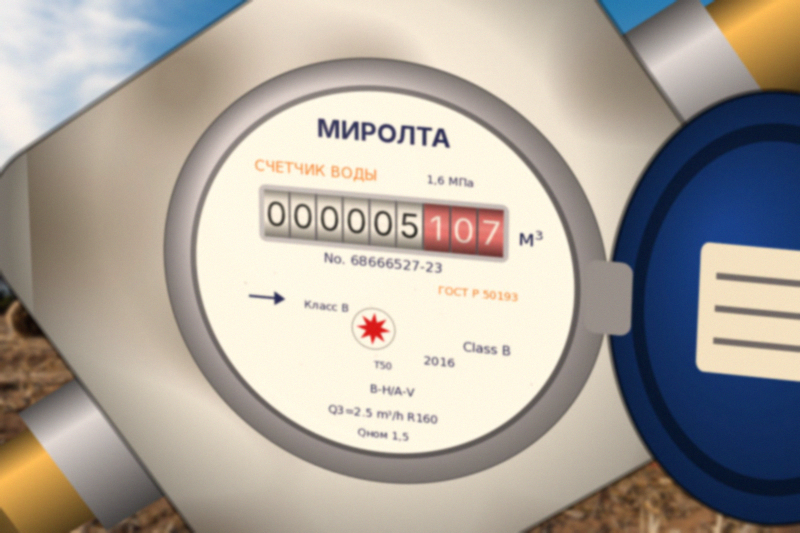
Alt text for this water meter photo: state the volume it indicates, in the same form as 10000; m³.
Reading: 5.107; m³
